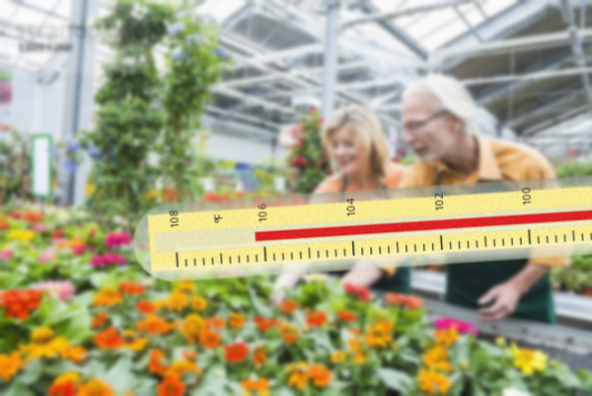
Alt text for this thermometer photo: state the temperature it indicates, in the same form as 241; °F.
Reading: 106.2; °F
